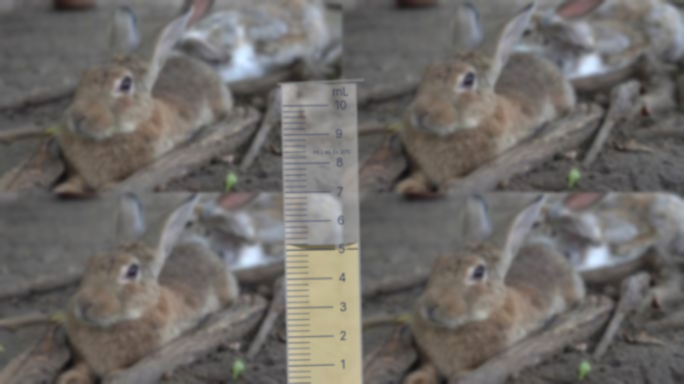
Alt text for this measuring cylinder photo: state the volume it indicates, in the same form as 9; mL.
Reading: 5; mL
